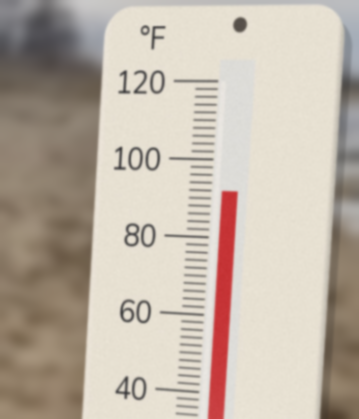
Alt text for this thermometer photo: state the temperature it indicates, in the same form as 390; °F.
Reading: 92; °F
